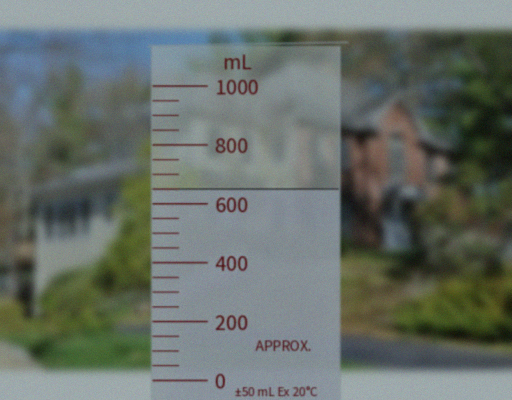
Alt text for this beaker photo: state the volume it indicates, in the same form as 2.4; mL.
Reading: 650; mL
